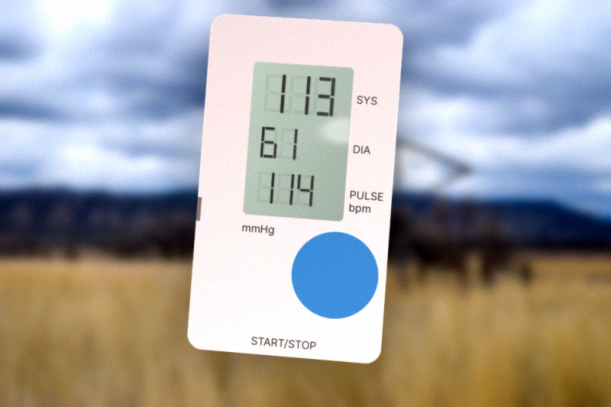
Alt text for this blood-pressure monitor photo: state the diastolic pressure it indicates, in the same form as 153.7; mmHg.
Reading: 61; mmHg
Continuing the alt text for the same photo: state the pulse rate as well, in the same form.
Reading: 114; bpm
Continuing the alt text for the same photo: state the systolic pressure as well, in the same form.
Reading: 113; mmHg
